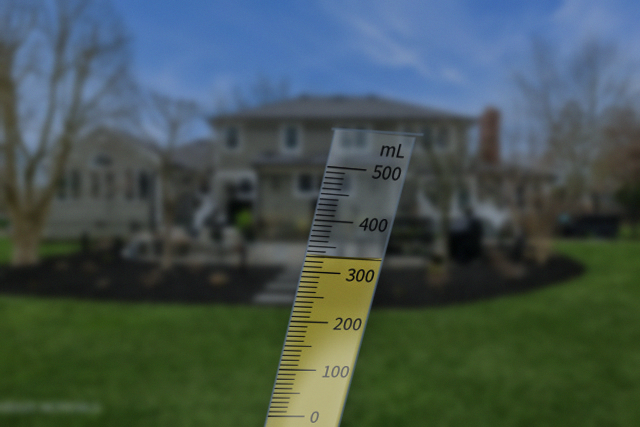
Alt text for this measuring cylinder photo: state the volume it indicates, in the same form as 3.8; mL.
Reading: 330; mL
